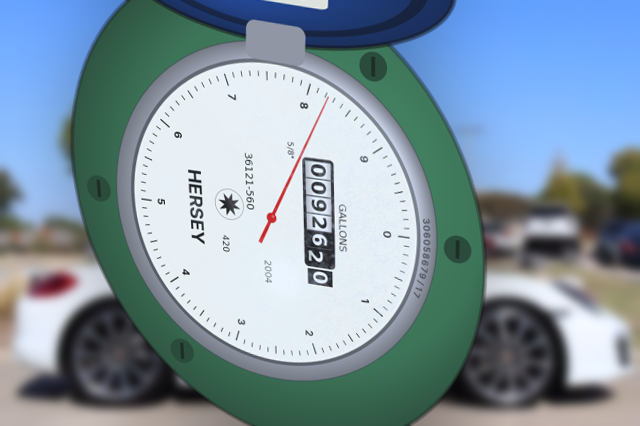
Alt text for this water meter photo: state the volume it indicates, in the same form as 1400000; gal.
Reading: 92618.2; gal
